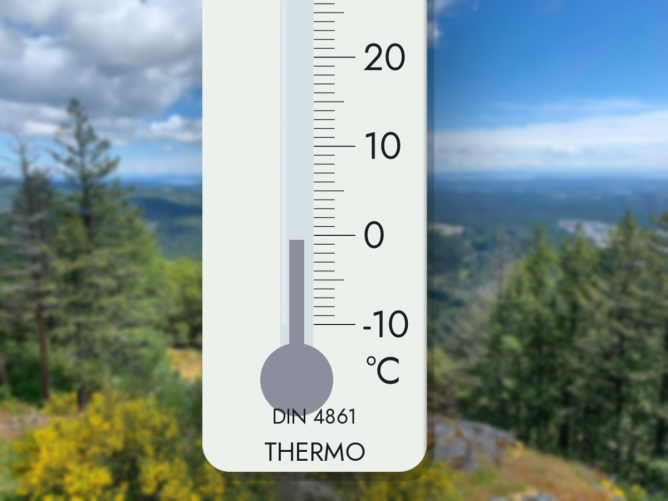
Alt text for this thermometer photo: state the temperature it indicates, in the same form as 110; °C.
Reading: -0.5; °C
